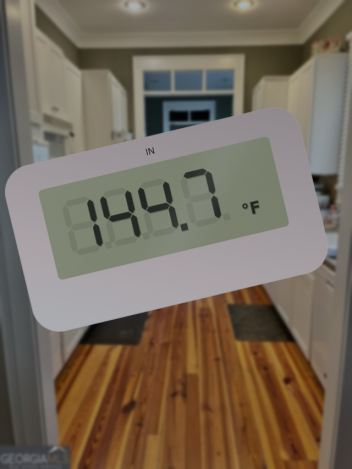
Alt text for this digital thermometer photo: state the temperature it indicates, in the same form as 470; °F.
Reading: 144.7; °F
